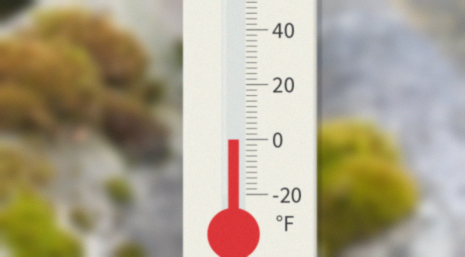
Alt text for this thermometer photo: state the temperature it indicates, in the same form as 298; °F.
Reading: 0; °F
